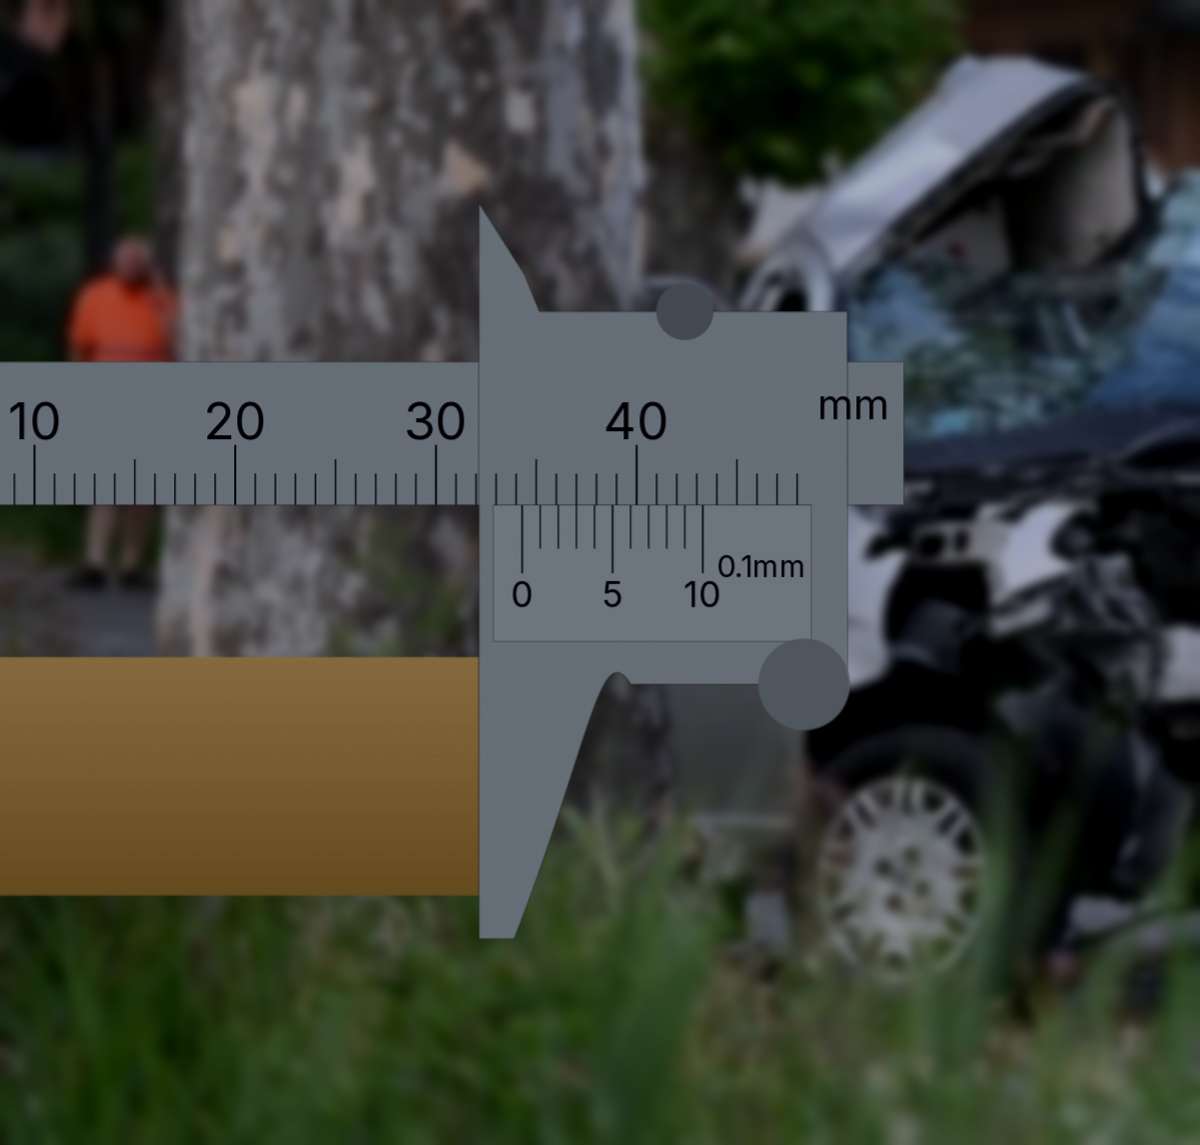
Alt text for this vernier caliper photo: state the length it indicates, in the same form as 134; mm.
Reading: 34.3; mm
